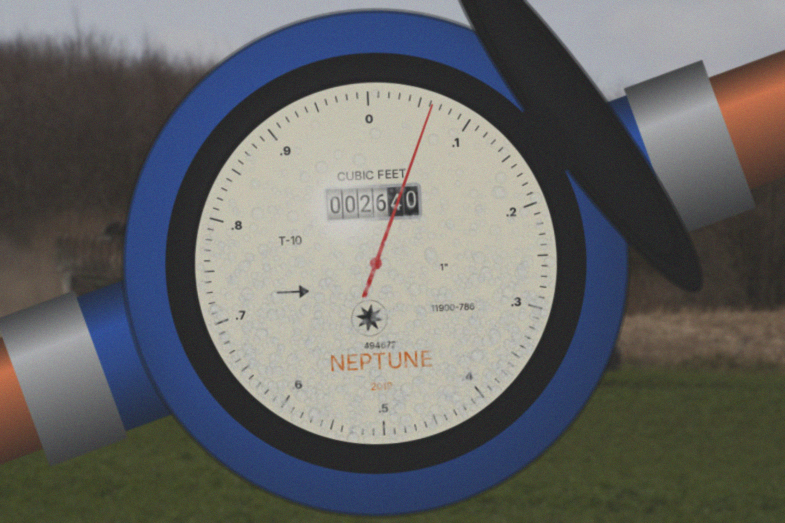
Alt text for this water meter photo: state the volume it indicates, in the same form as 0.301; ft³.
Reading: 2640.06; ft³
